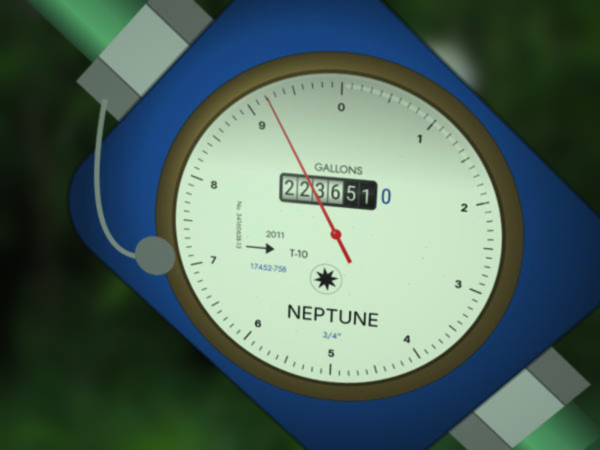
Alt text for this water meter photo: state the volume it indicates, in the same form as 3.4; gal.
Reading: 2236509.2; gal
